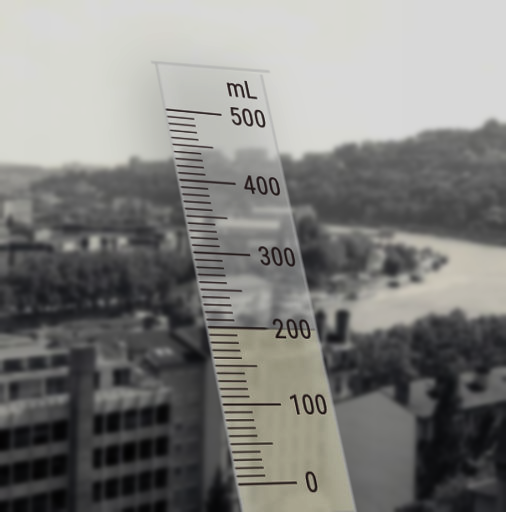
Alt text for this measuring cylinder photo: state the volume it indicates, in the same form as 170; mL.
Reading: 200; mL
